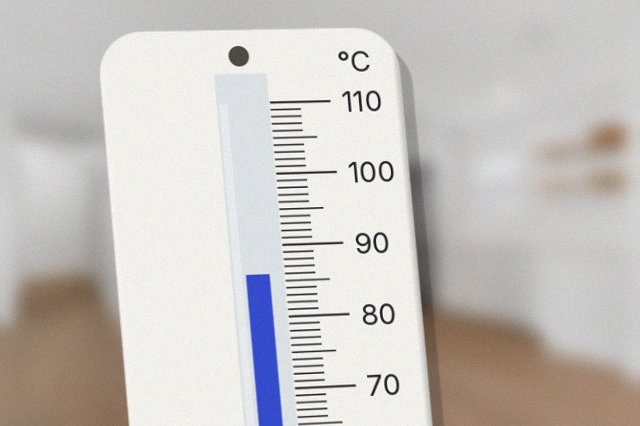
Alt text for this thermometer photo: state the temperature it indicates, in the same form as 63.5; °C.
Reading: 86; °C
